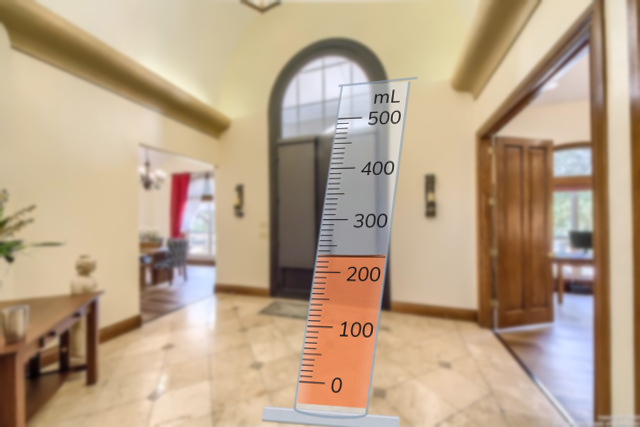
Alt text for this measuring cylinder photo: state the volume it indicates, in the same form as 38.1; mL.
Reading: 230; mL
